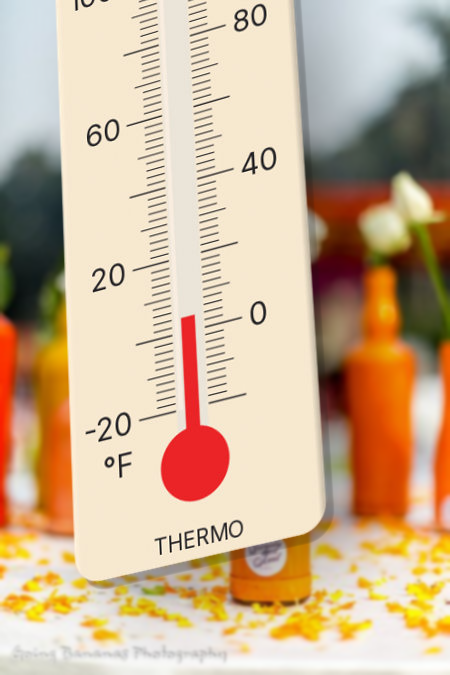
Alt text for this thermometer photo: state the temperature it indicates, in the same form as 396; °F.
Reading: 4; °F
